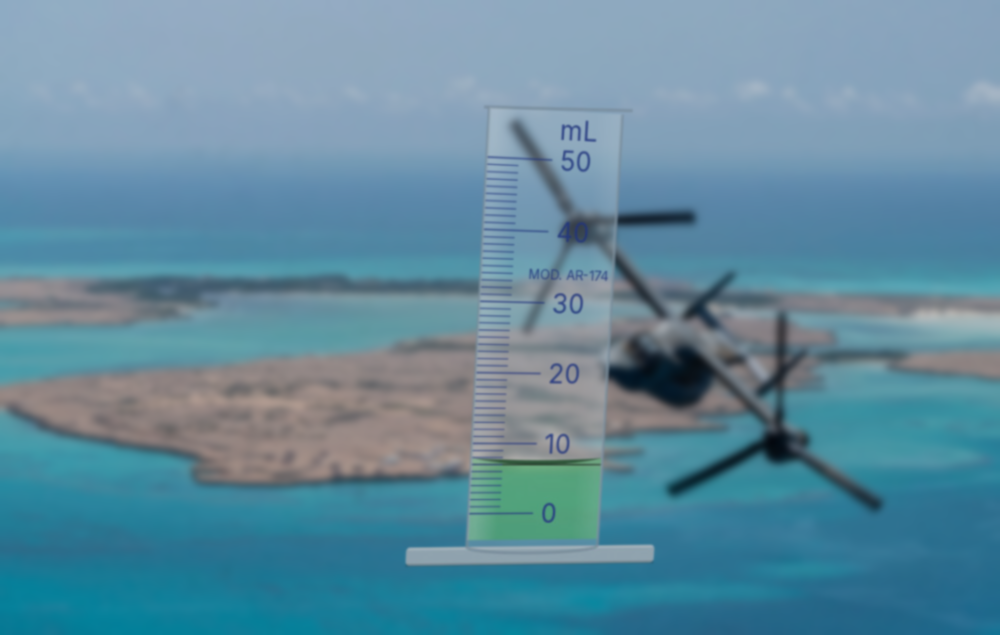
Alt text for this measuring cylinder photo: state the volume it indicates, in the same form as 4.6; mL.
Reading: 7; mL
